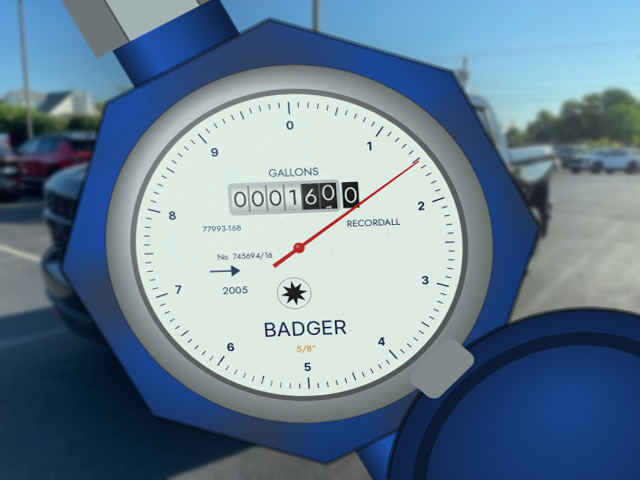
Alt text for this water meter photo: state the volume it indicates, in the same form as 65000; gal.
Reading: 1601.5; gal
